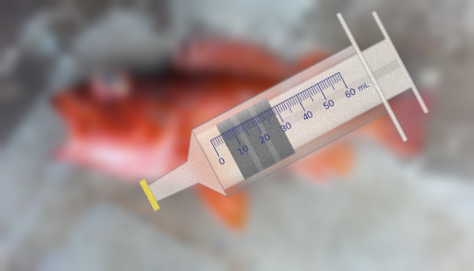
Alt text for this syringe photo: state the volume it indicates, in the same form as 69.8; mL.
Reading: 5; mL
